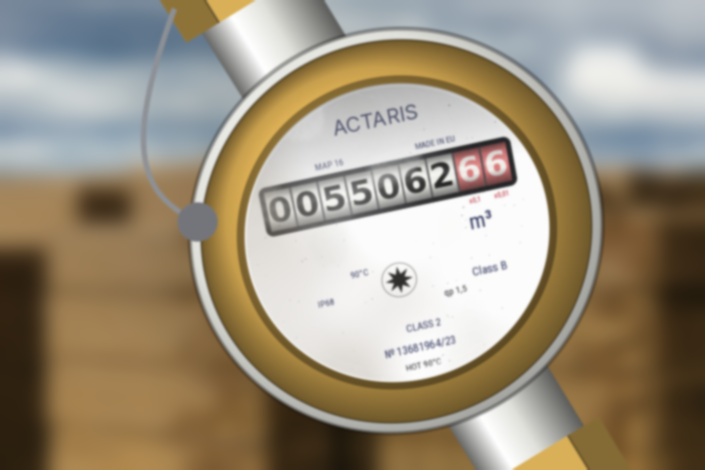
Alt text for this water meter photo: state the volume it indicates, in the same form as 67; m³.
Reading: 55062.66; m³
